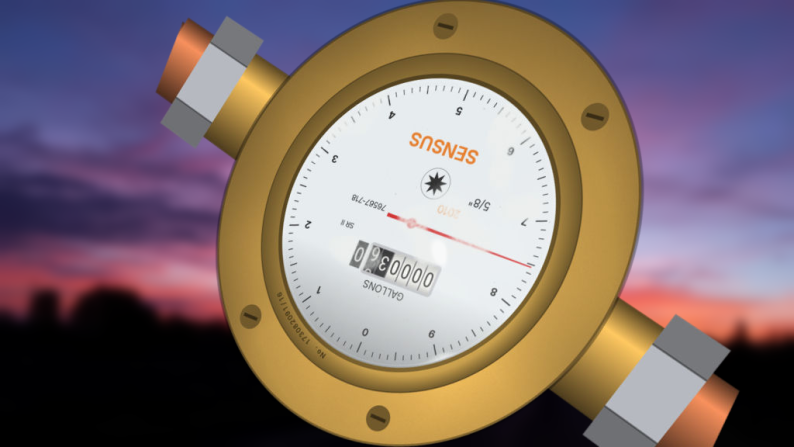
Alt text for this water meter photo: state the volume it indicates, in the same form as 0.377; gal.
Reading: 357.5; gal
